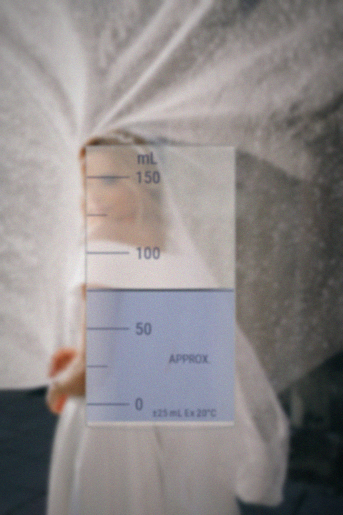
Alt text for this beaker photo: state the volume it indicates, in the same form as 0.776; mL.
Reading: 75; mL
